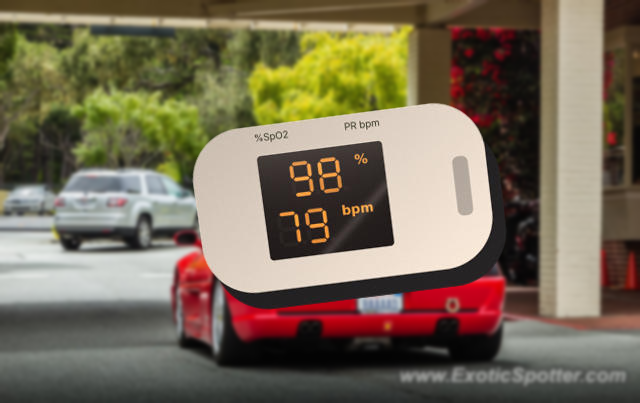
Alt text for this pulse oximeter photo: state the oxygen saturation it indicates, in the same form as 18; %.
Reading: 98; %
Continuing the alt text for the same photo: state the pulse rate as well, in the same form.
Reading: 79; bpm
